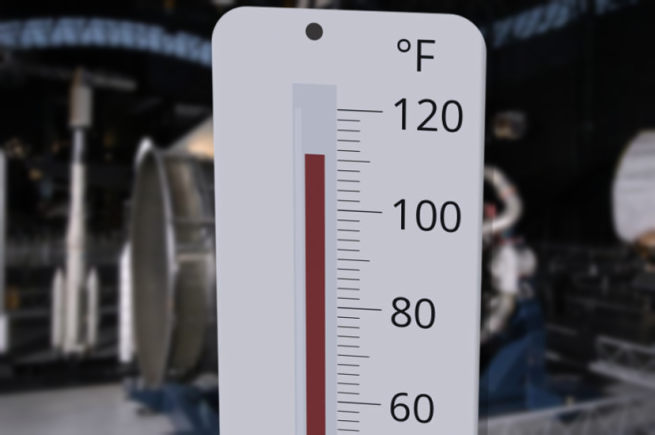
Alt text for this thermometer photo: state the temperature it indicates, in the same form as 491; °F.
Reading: 111; °F
